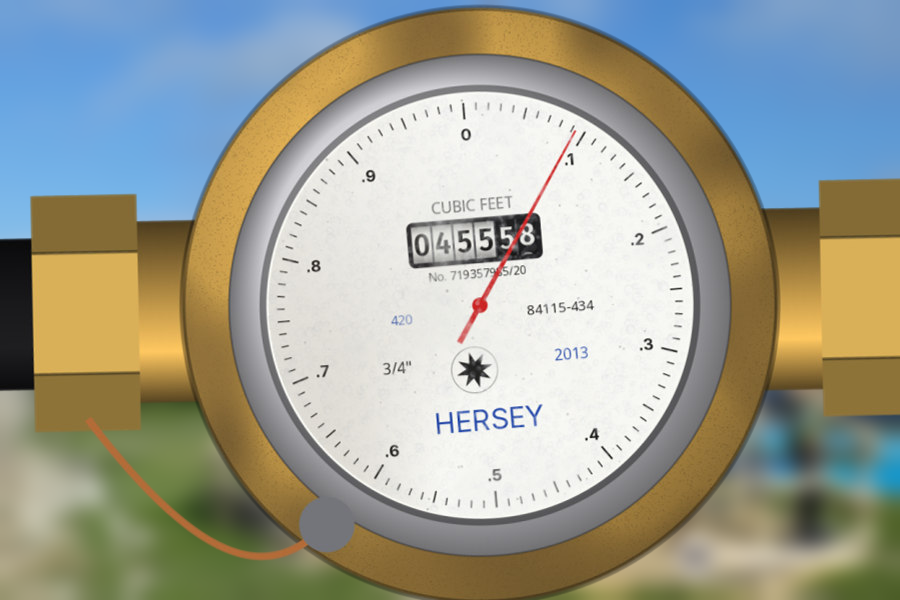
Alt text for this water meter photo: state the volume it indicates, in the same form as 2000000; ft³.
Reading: 45558.09; ft³
